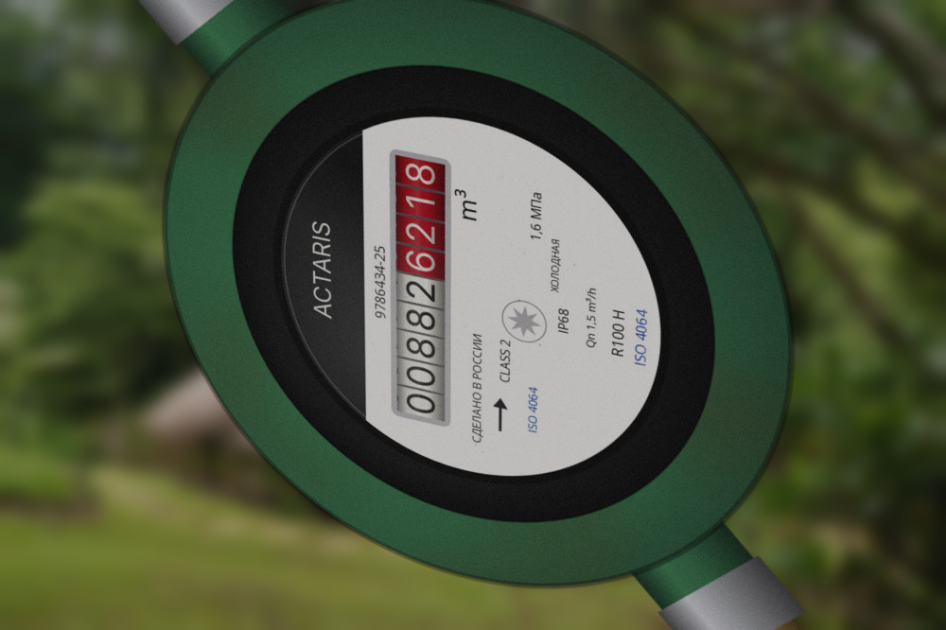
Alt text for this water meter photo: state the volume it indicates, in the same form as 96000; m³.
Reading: 882.6218; m³
